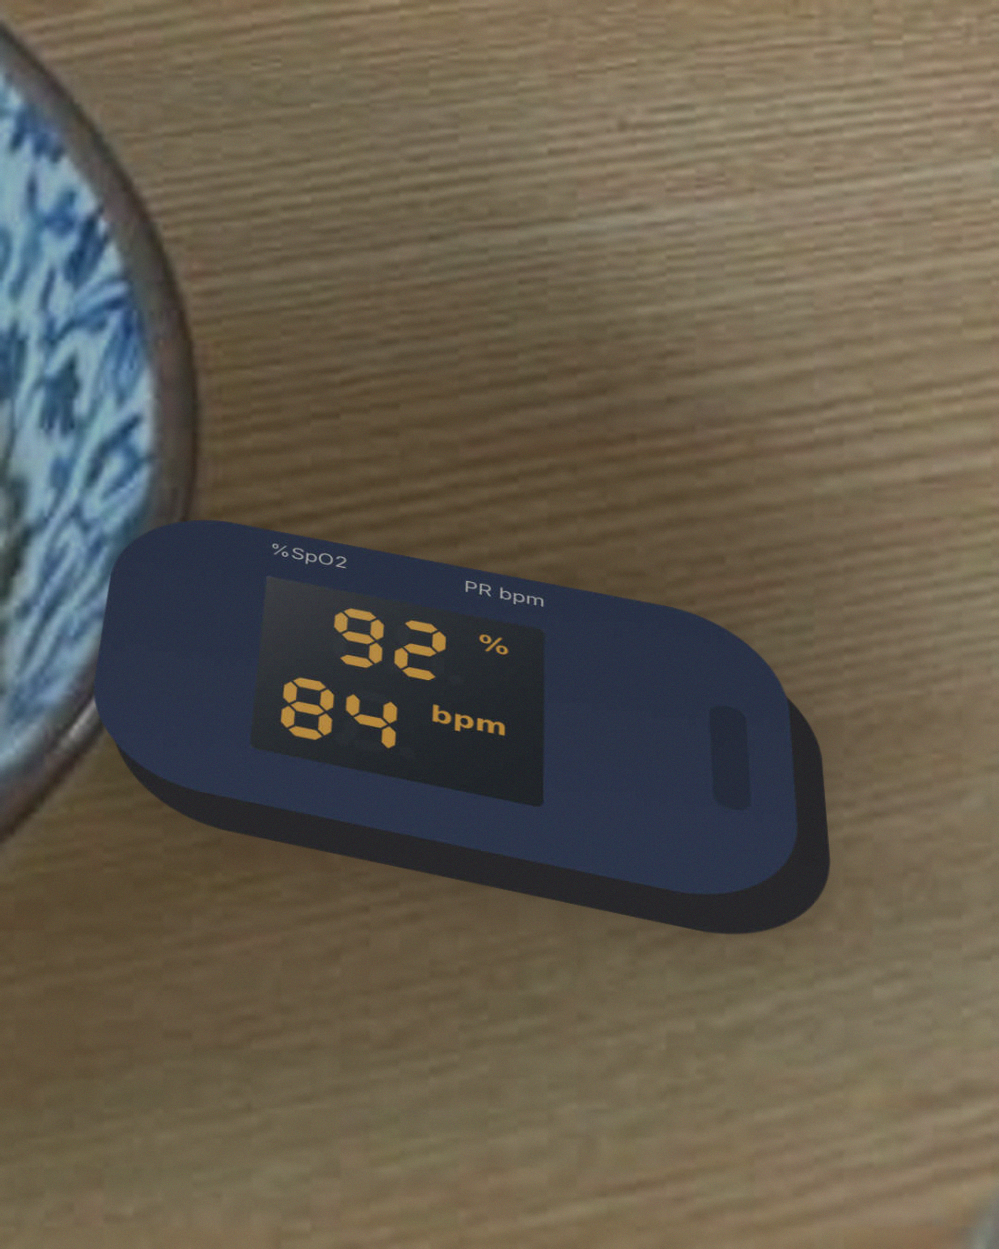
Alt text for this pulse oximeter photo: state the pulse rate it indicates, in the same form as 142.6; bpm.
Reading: 84; bpm
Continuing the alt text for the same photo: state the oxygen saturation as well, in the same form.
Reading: 92; %
